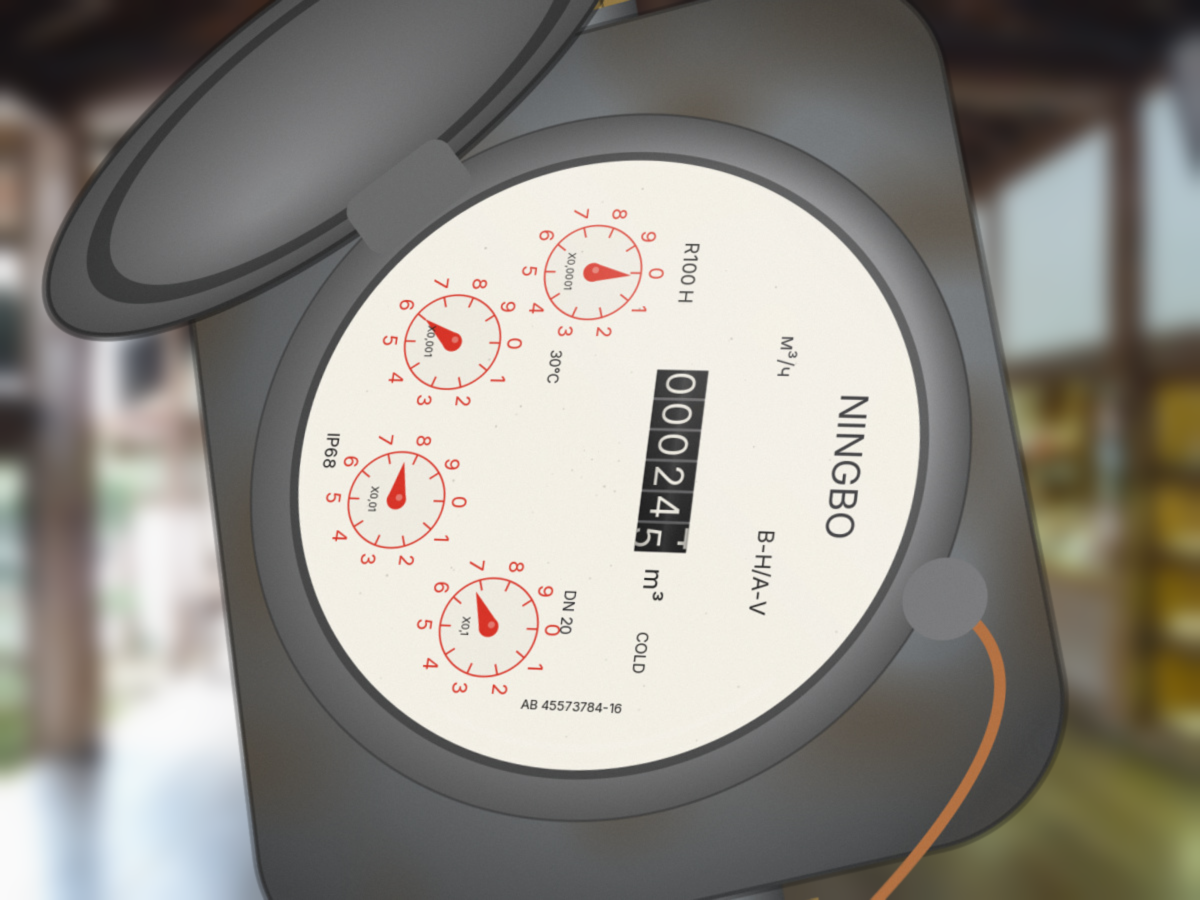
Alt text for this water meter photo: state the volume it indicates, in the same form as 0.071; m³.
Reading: 244.6760; m³
